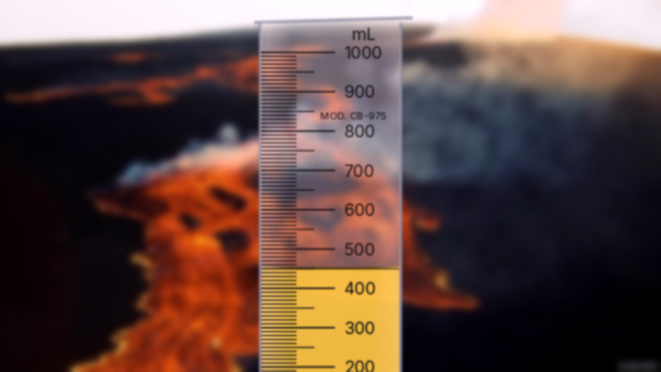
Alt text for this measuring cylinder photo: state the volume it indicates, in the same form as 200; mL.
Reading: 450; mL
